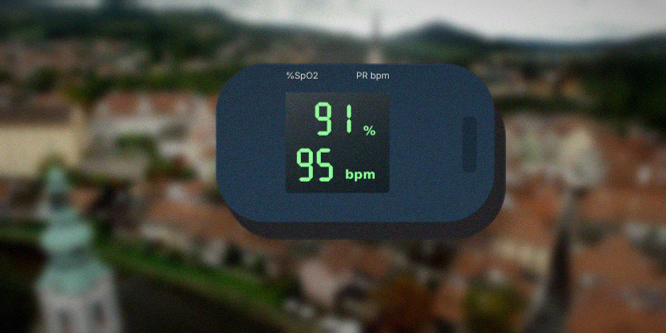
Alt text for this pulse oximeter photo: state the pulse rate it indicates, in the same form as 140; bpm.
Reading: 95; bpm
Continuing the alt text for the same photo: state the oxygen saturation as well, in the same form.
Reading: 91; %
